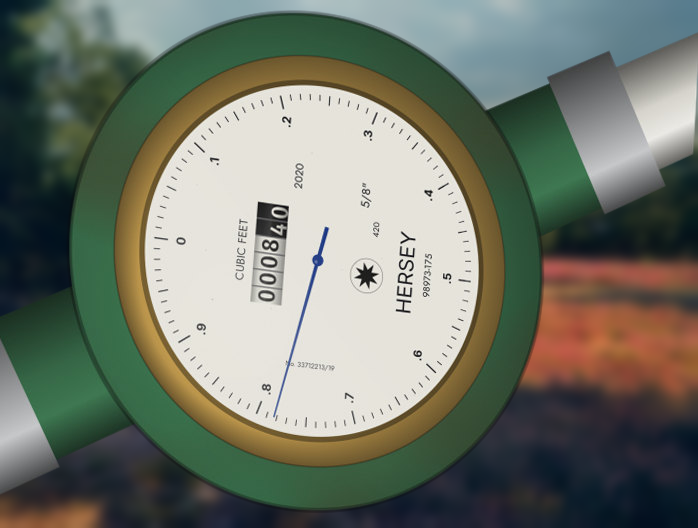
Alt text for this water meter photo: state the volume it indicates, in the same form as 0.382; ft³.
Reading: 839.78; ft³
